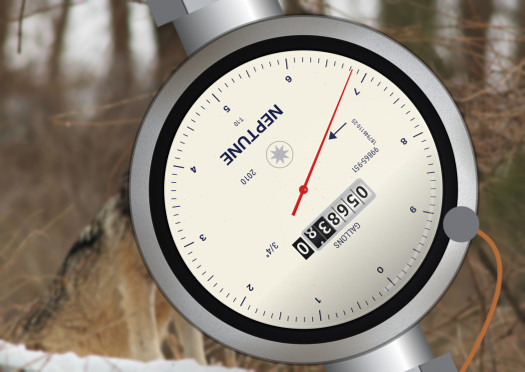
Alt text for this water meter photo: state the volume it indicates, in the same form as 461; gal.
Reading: 568376.8; gal
